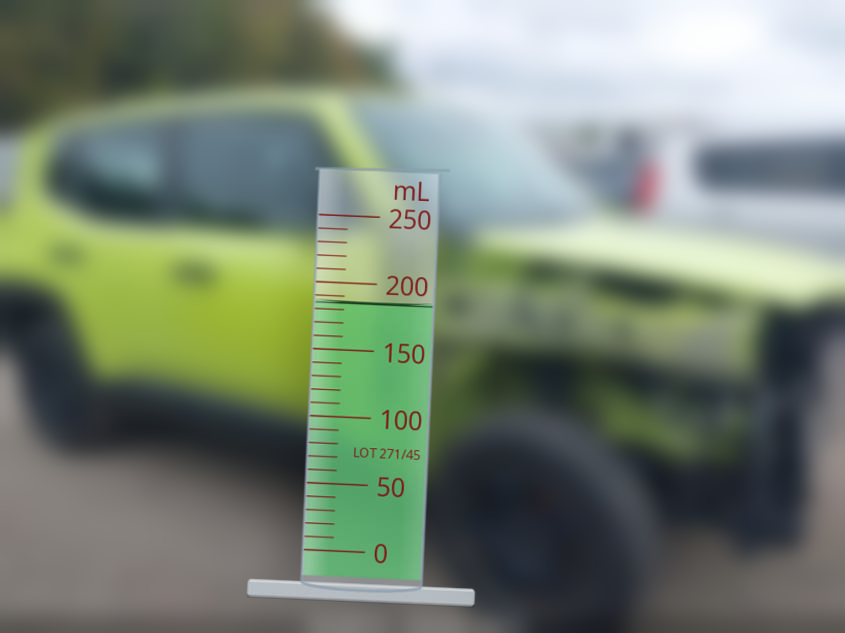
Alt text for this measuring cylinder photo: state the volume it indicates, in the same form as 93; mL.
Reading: 185; mL
